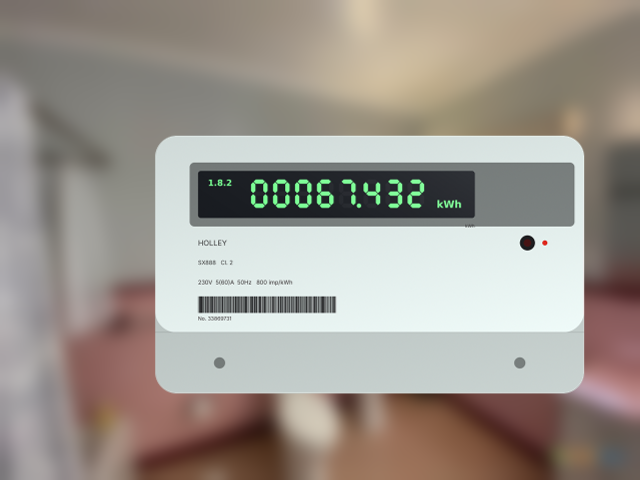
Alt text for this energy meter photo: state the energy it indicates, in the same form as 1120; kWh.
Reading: 67.432; kWh
